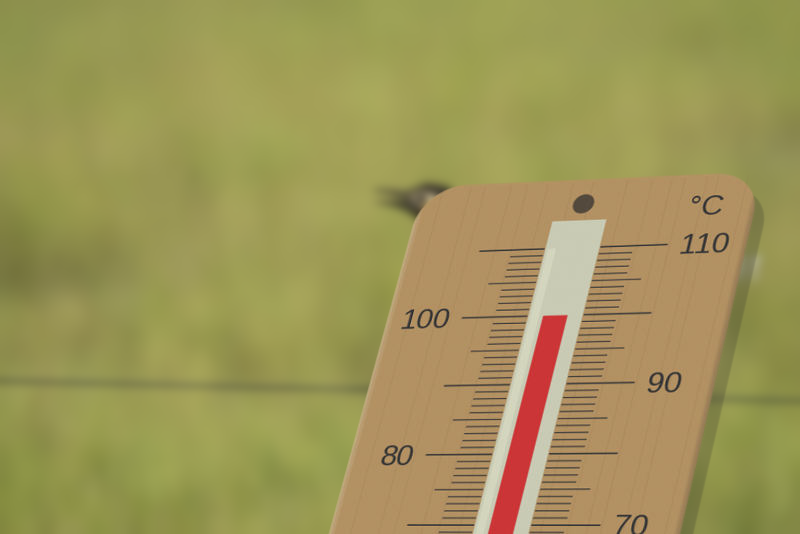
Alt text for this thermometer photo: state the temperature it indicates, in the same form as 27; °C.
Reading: 100; °C
